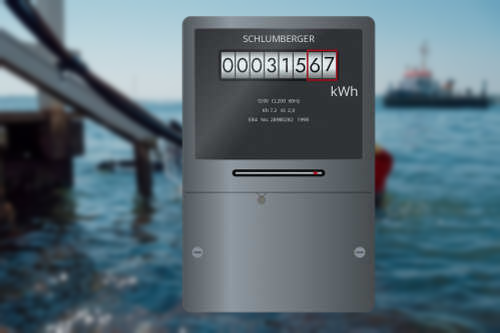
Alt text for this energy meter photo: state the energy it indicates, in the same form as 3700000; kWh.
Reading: 315.67; kWh
